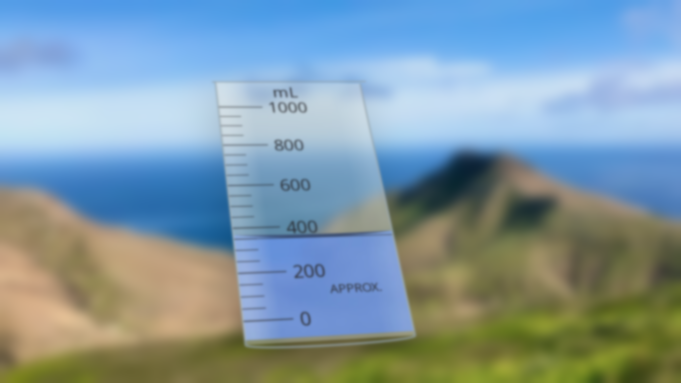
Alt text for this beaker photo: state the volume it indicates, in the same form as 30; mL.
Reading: 350; mL
